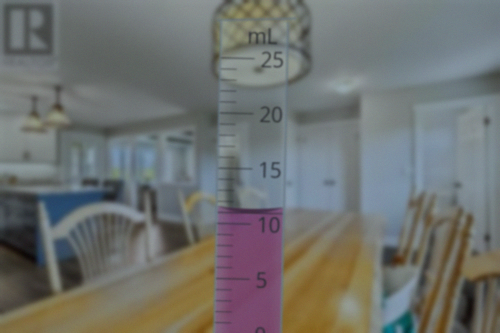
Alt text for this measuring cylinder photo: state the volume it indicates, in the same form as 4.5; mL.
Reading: 11; mL
